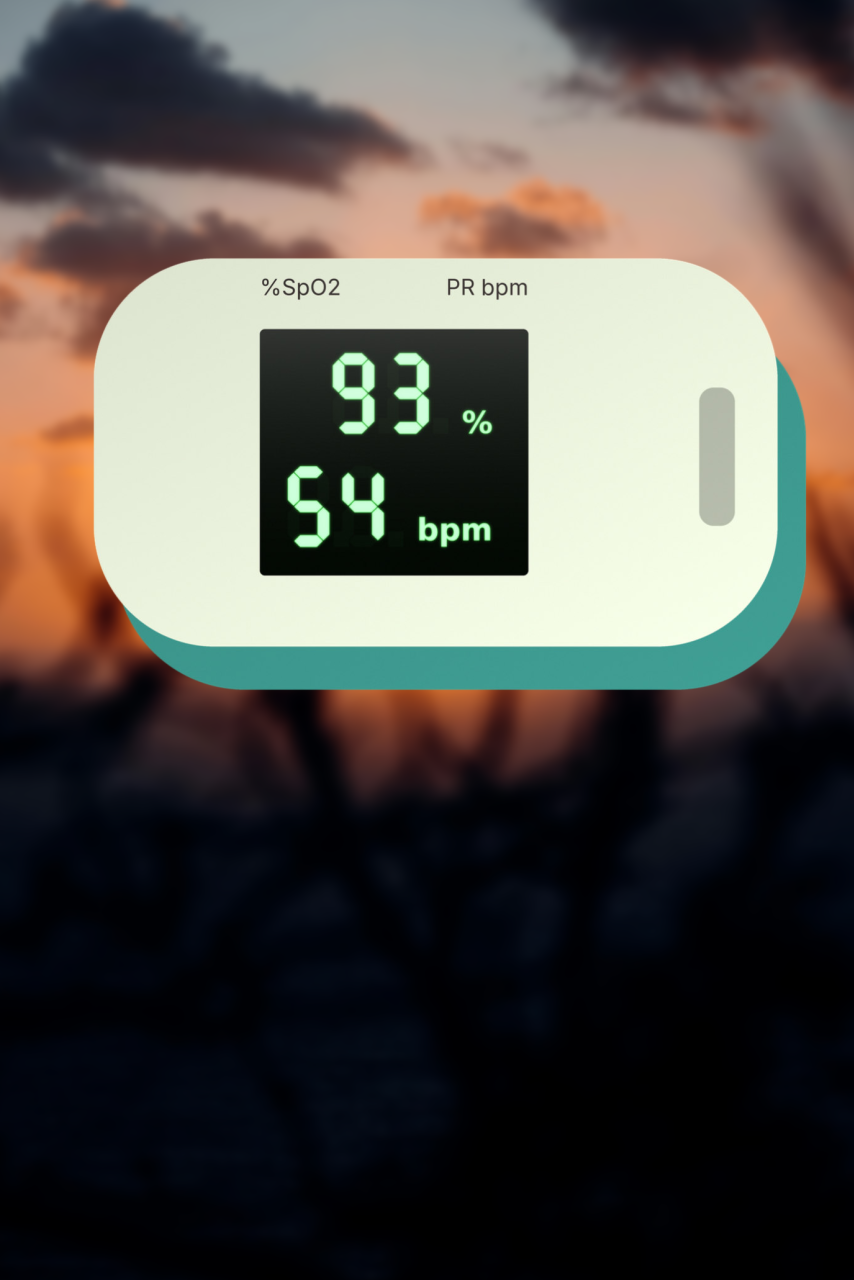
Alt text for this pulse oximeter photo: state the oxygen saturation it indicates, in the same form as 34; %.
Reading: 93; %
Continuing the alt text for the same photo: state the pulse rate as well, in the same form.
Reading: 54; bpm
